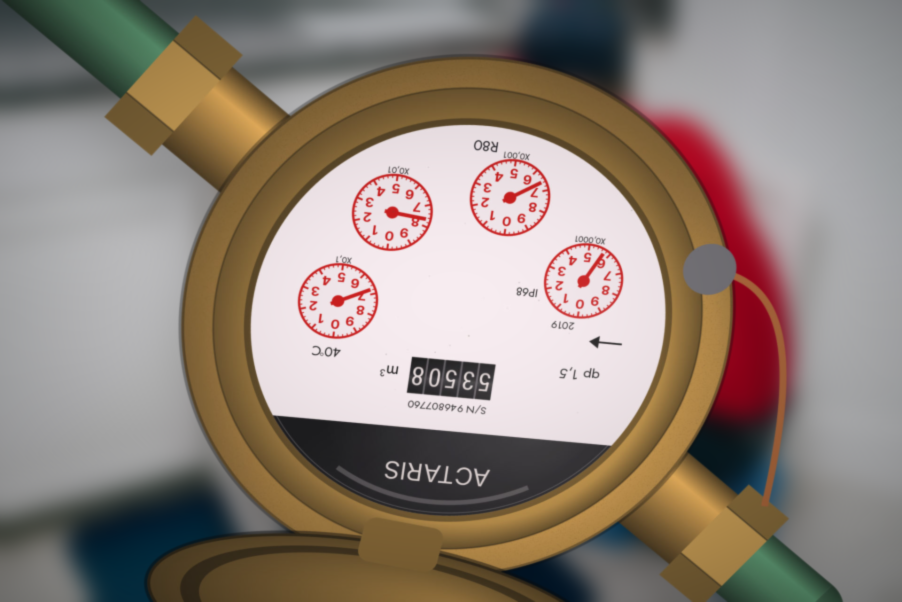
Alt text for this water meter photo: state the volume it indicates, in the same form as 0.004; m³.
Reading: 53508.6765; m³
